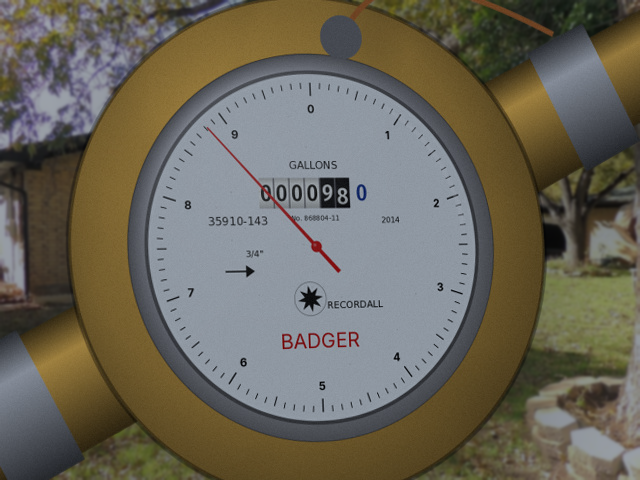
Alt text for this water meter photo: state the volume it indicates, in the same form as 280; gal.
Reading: 978.8; gal
